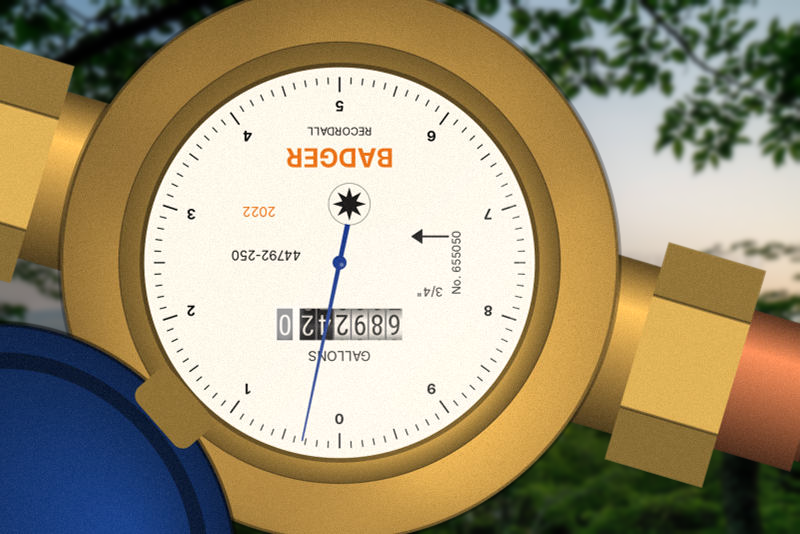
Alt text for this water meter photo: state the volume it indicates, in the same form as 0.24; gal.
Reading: 6892420.3; gal
